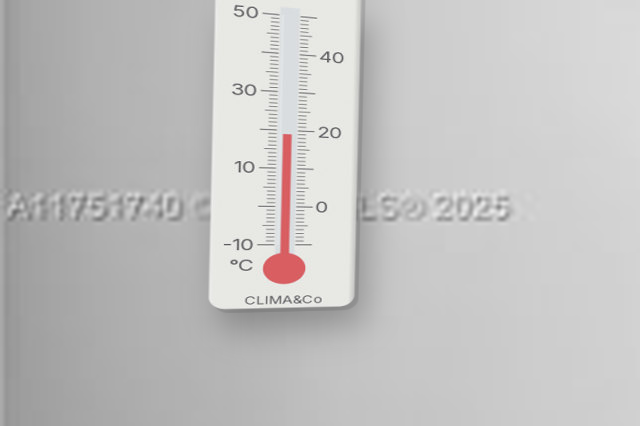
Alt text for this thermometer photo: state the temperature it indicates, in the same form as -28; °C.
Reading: 19; °C
